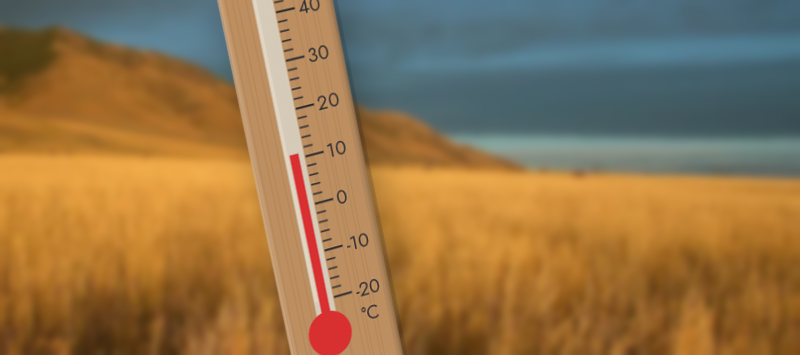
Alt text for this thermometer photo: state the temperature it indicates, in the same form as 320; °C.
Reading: 11; °C
